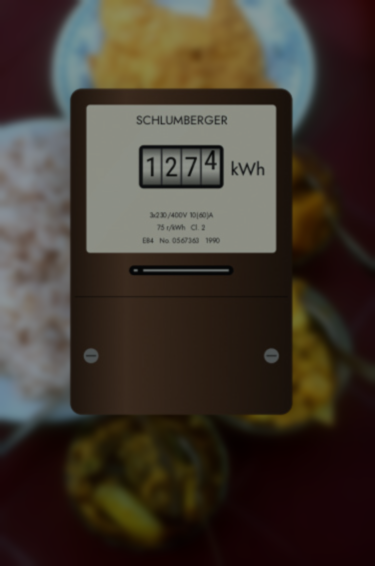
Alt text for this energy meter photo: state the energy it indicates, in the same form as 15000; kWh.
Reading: 1274; kWh
